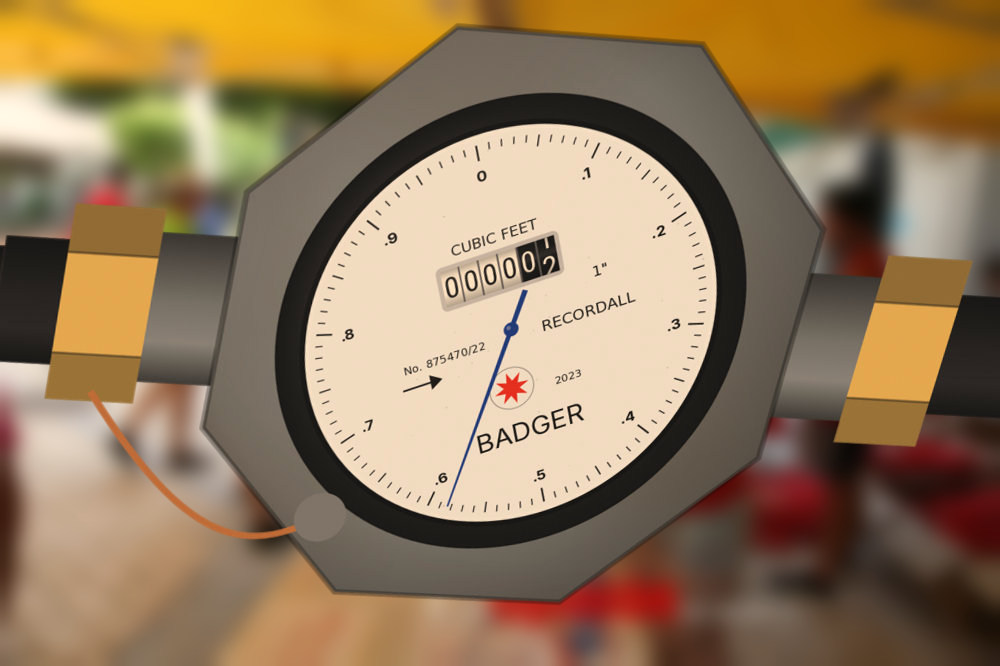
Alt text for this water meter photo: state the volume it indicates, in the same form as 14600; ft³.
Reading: 1.58; ft³
